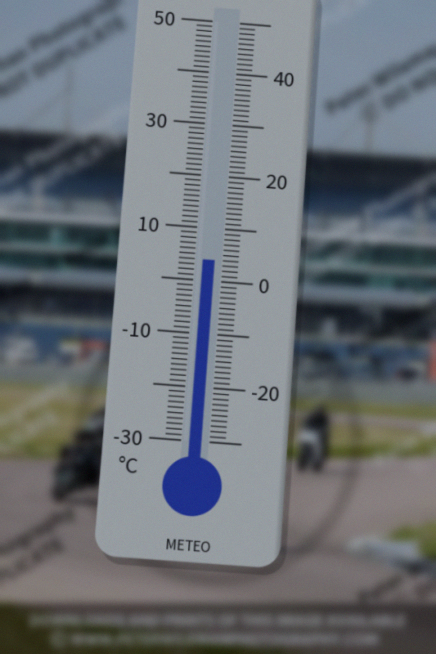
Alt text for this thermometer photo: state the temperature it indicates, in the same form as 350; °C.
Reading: 4; °C
